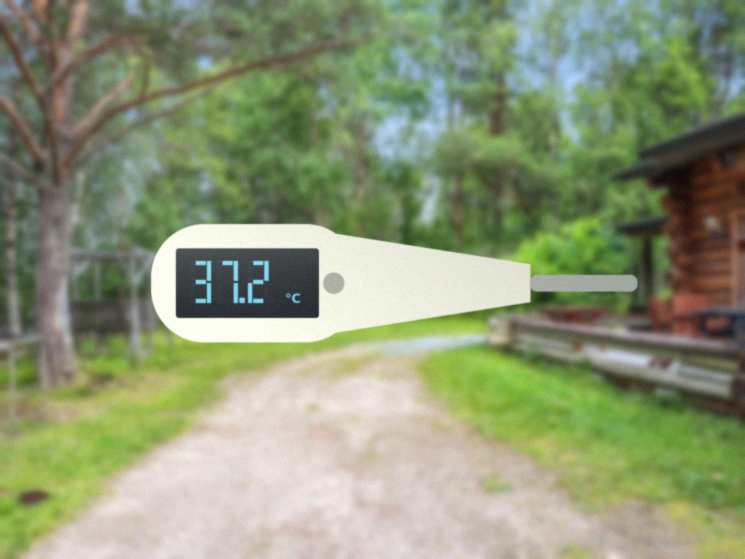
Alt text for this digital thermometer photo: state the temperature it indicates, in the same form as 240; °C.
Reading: 37.2; °C
